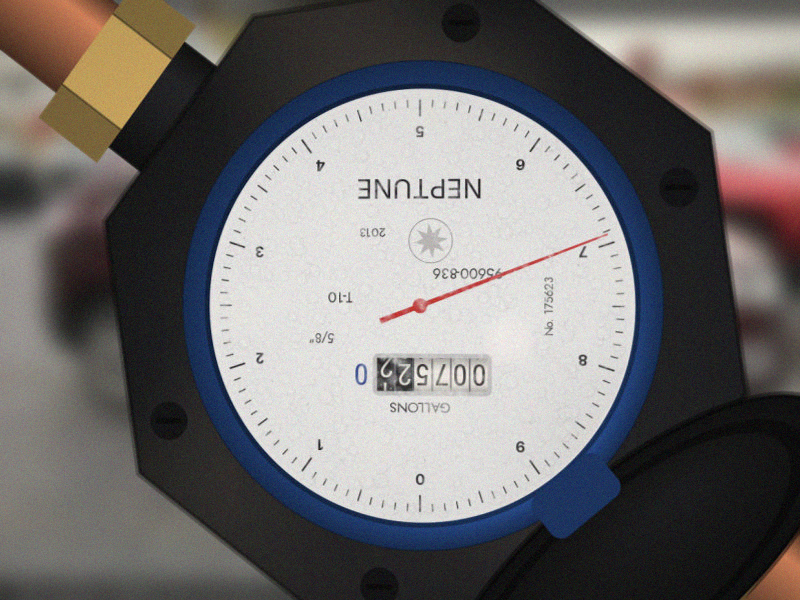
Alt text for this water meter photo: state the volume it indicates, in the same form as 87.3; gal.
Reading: 75216.9; gal
